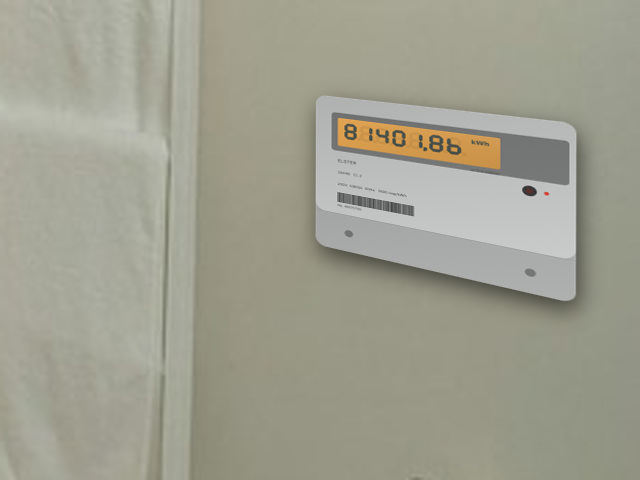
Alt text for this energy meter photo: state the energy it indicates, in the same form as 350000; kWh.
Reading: 81401.86; kWh
